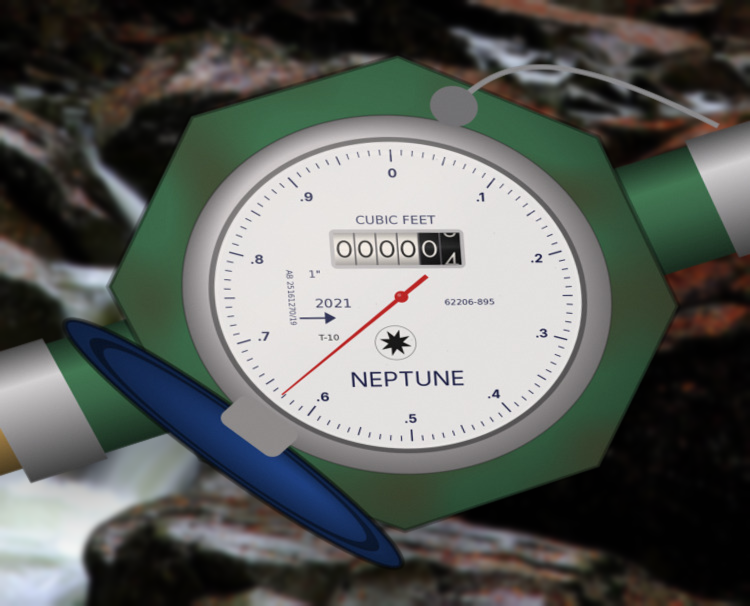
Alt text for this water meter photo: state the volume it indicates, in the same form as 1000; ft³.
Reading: 3.63; ft³
